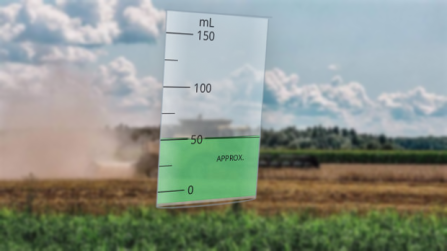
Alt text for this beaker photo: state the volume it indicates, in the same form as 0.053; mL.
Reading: 50; mL
